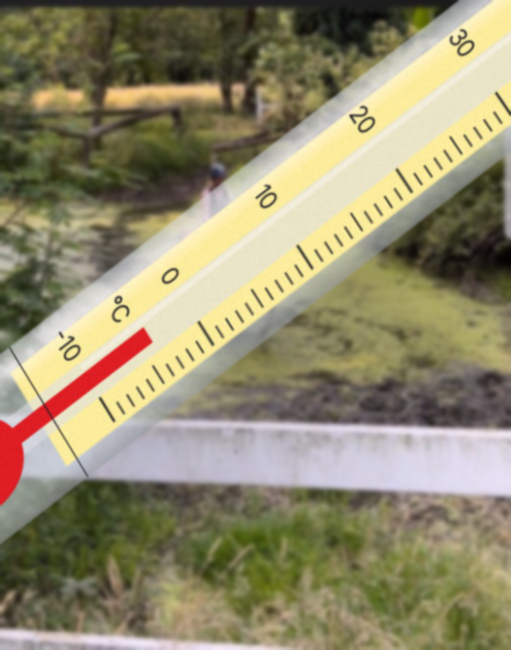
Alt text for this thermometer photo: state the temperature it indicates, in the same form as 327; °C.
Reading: -4; °C
